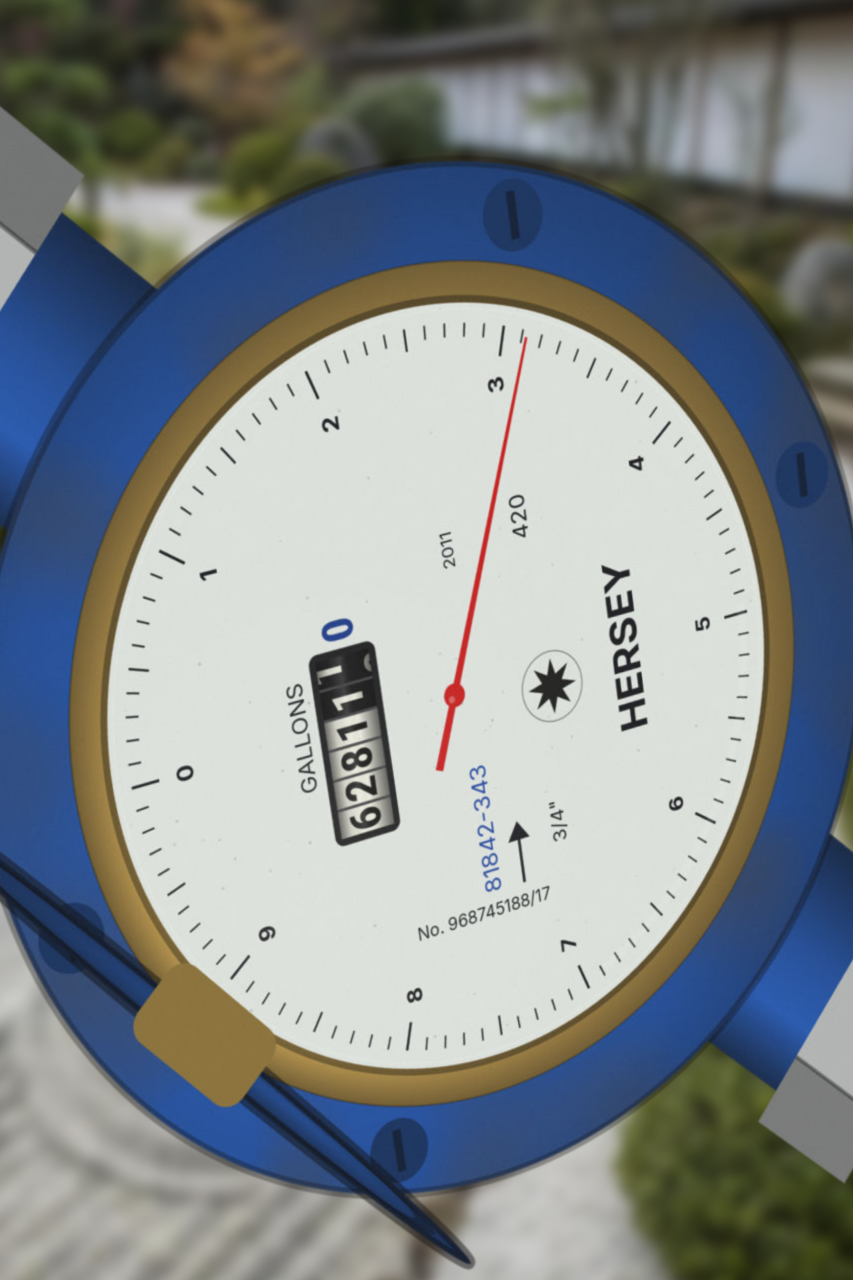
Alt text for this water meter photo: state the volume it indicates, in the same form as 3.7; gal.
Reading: 6281113.1; gal
